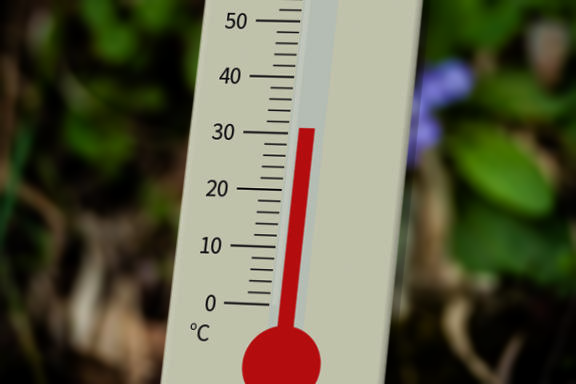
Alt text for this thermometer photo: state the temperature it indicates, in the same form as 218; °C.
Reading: 31; °C
